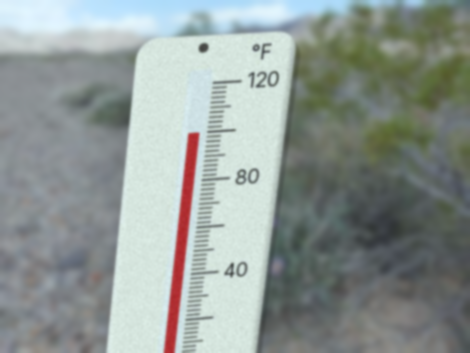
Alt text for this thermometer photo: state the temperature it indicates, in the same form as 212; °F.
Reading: 100; °F
